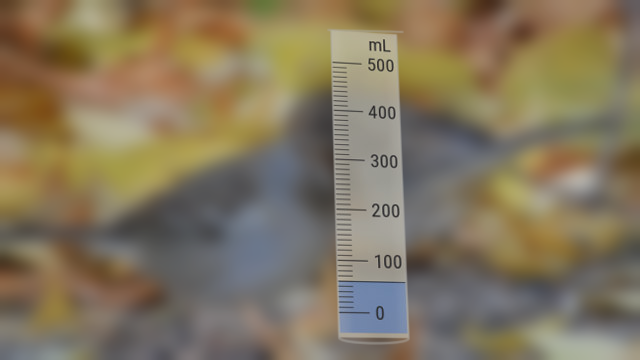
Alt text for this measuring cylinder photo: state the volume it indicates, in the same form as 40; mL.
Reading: 60; mL
